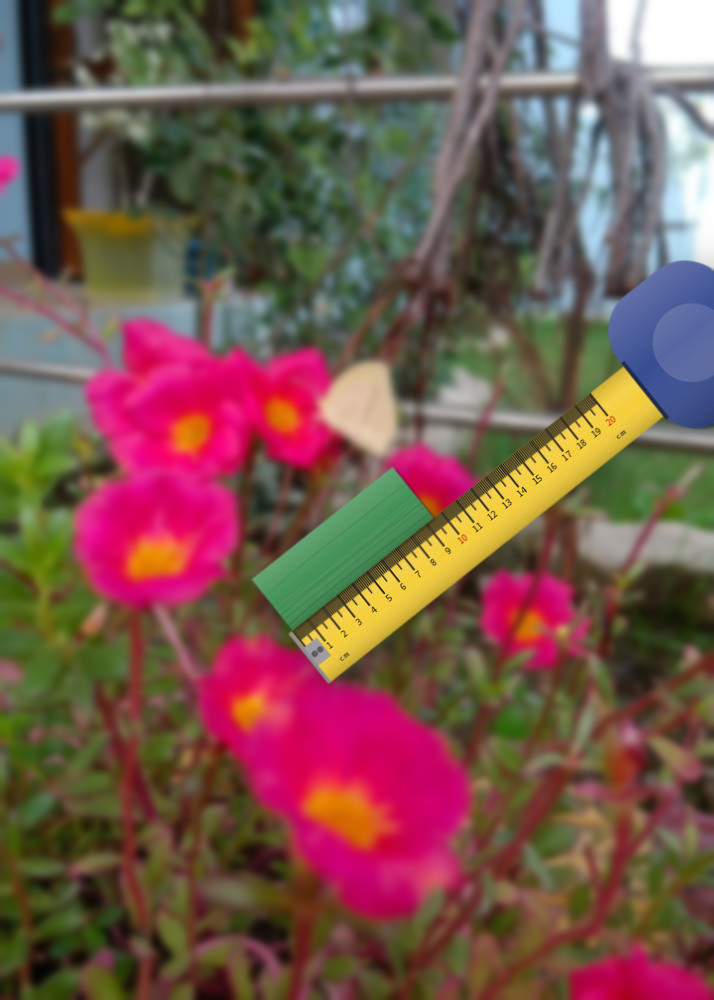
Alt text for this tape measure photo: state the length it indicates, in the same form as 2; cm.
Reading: 9.5; cm
